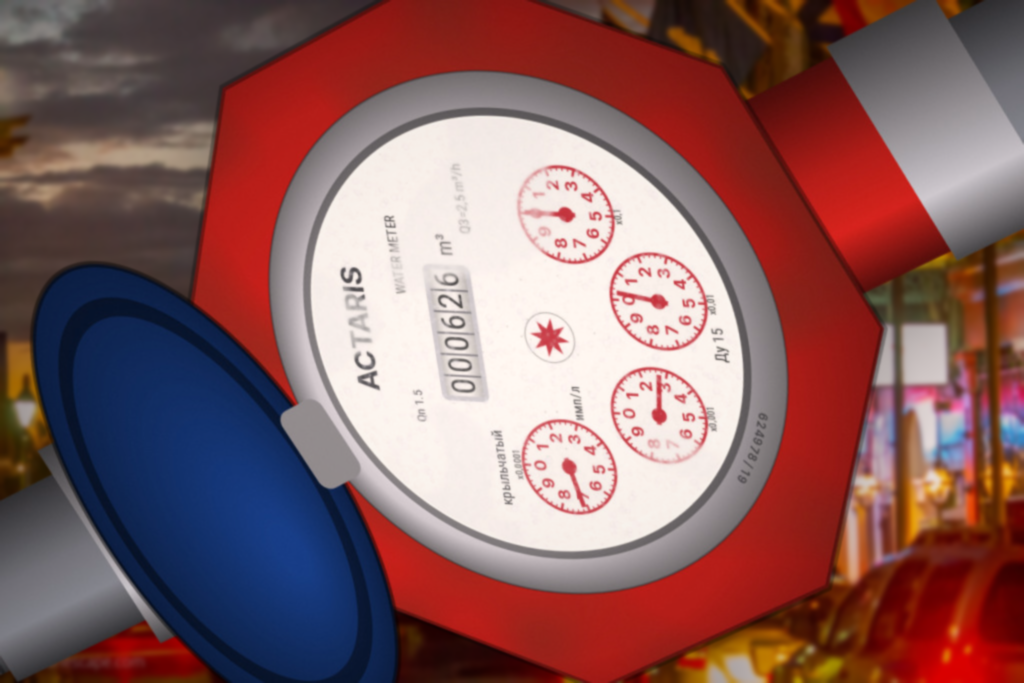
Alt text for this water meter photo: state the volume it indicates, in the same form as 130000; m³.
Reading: 626.0027; m³
